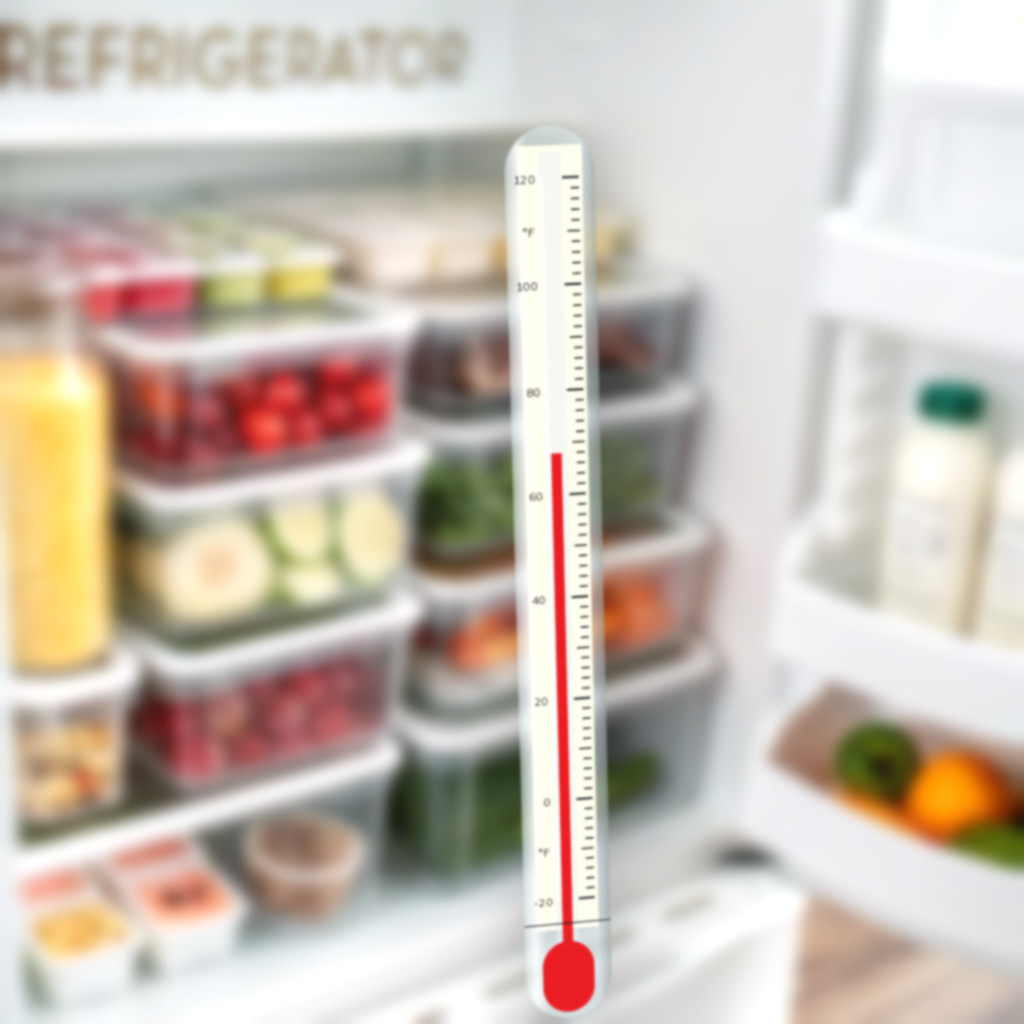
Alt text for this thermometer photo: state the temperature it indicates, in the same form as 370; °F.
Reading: 68; °F
